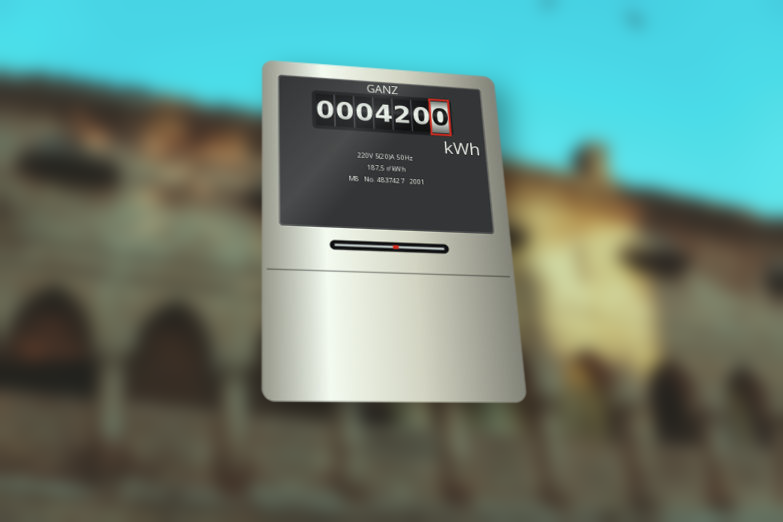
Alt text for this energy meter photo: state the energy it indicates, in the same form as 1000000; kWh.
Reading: 420.0; kWh
